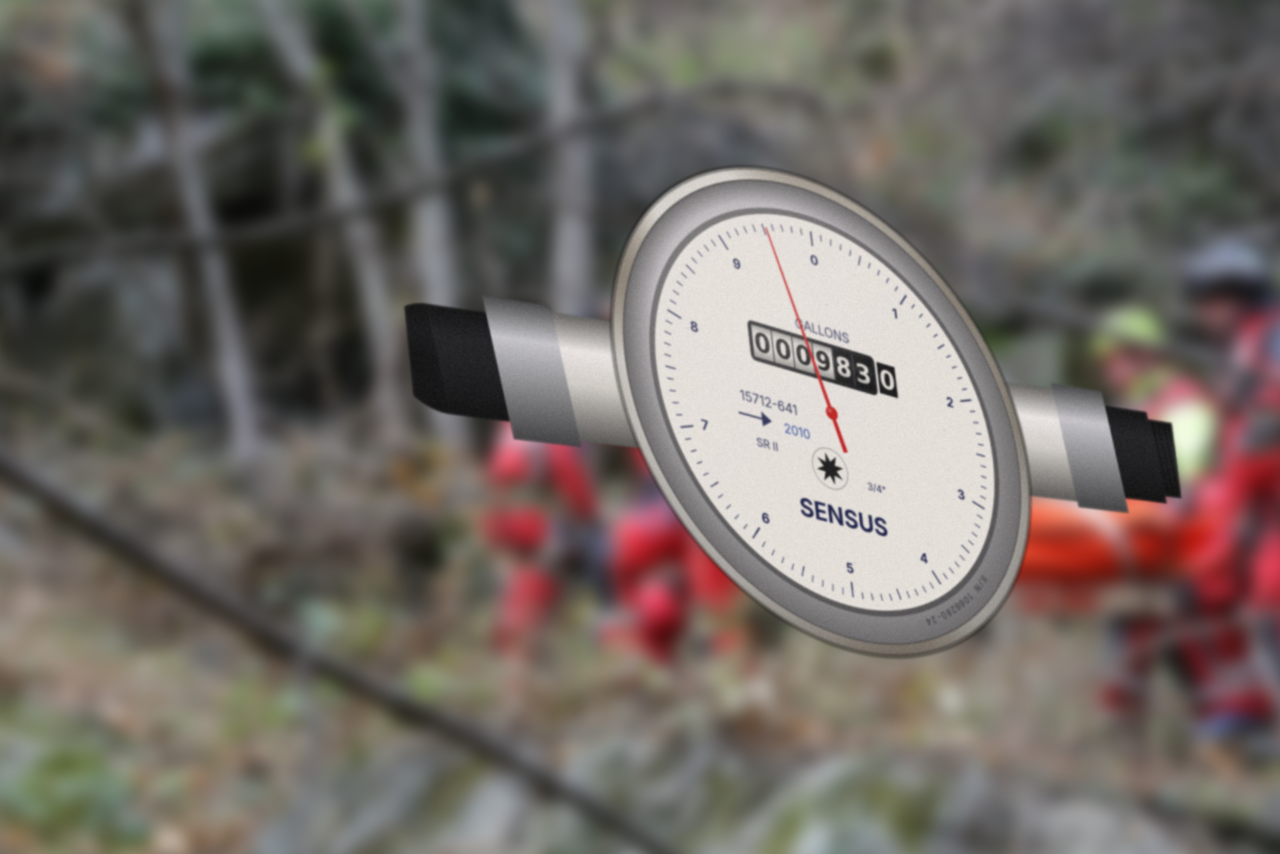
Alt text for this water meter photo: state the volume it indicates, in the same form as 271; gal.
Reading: 9829.5; gal
